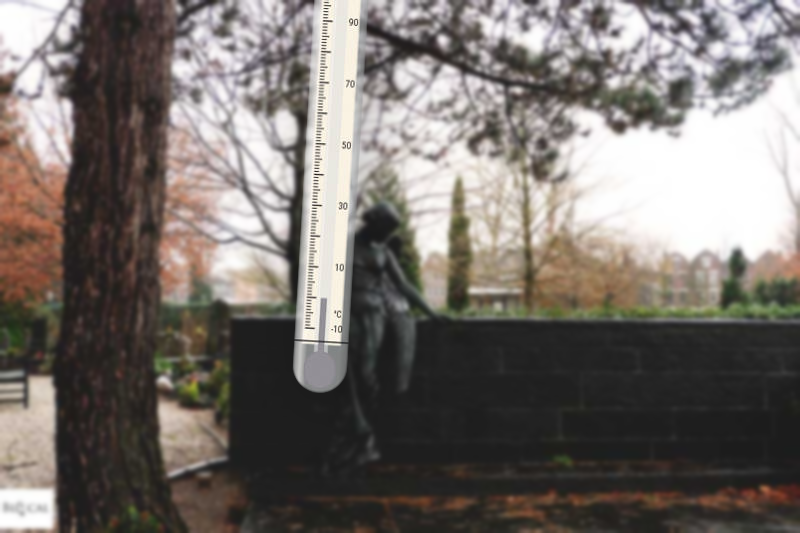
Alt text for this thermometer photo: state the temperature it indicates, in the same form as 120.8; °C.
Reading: 0; °C
